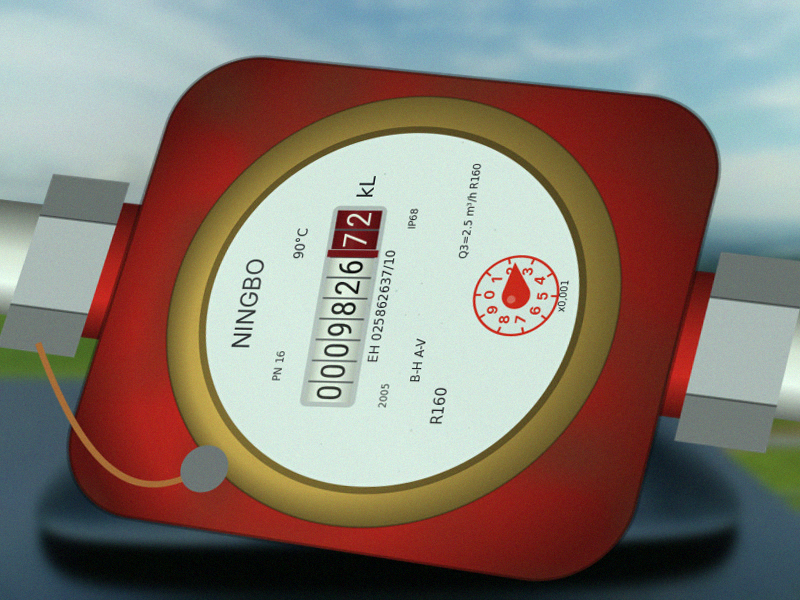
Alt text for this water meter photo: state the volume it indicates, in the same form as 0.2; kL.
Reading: 9826.722; kL
